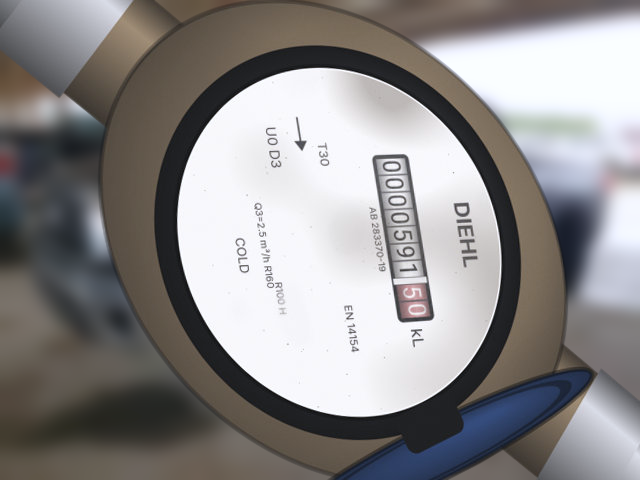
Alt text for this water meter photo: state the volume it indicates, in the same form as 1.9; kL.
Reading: 591.50; kL
